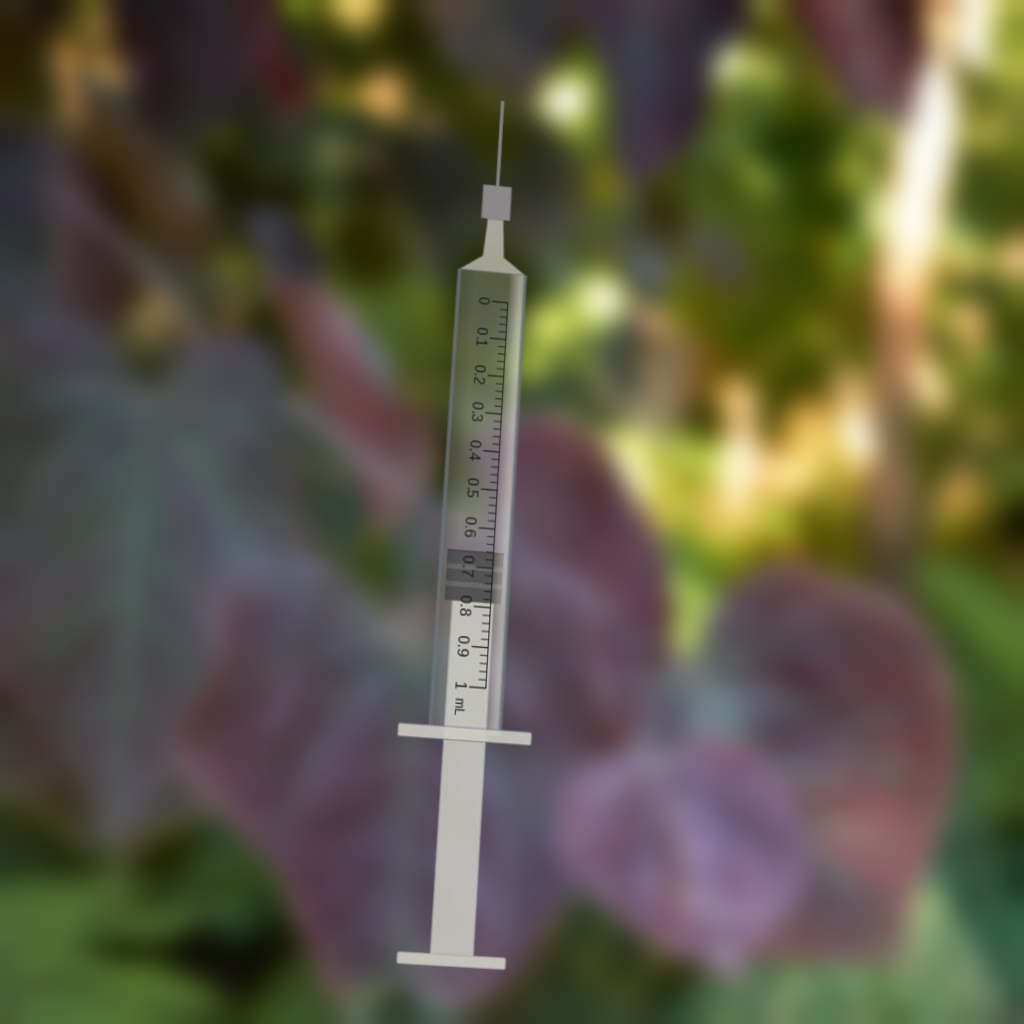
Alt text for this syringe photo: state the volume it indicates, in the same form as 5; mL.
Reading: 0.66; mL
